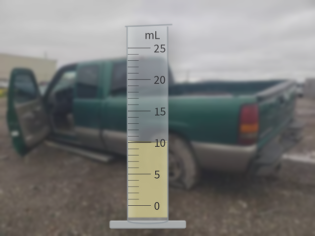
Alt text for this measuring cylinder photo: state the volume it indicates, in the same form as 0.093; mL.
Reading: 10; mL
